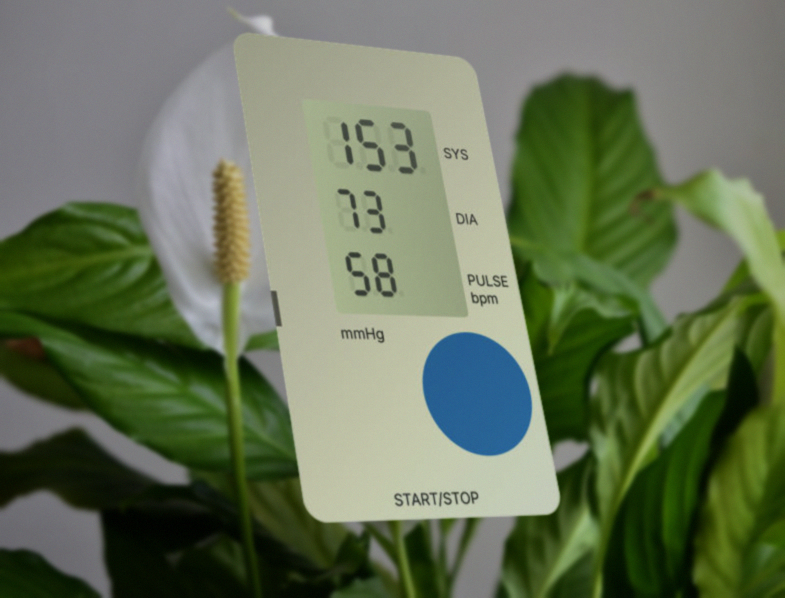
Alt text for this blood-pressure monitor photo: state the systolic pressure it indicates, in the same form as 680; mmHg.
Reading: 153; mmHg
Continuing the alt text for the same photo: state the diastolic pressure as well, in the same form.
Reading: 73; mmHg
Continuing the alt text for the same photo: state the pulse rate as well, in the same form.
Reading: 58; bpm
